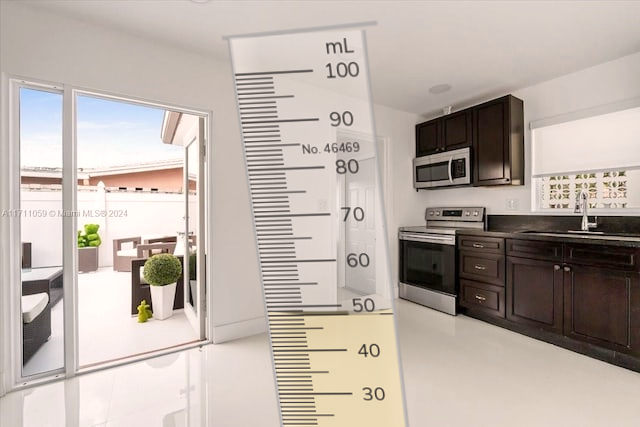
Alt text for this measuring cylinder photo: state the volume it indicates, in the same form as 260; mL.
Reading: 48; mL
